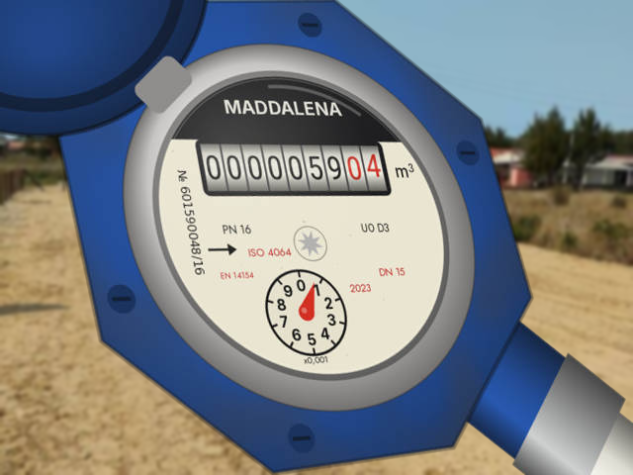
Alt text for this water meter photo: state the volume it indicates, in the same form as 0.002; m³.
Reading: 59.040; m³
